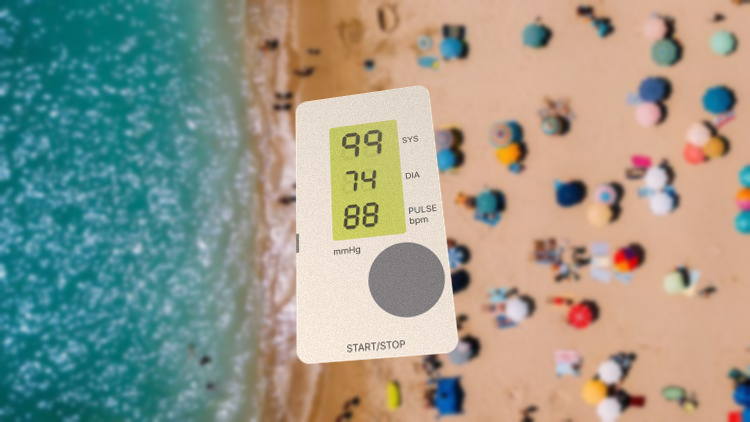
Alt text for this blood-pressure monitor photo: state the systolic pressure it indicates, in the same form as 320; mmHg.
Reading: 99; mmHg
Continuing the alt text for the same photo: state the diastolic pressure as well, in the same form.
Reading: 74; mmHg
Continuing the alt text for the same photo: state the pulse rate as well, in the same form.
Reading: 88; bpm
